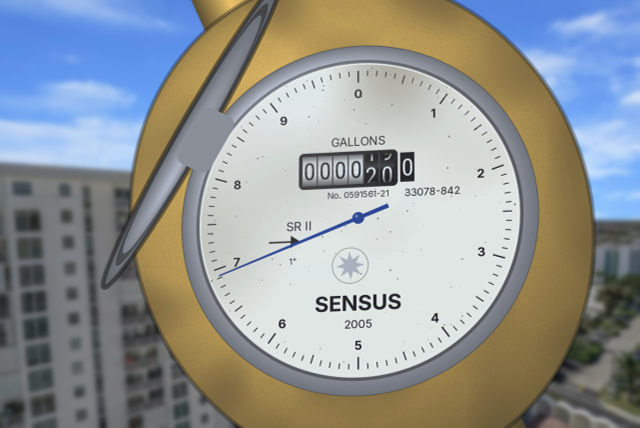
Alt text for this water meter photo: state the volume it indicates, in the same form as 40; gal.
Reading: 196.9; gal
